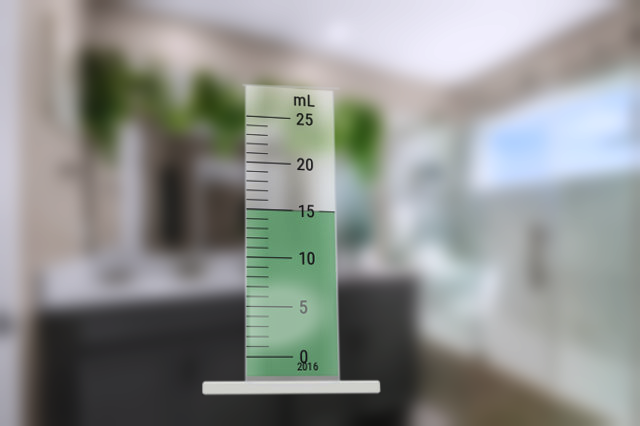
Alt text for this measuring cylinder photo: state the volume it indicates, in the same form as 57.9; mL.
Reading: 15; mL
